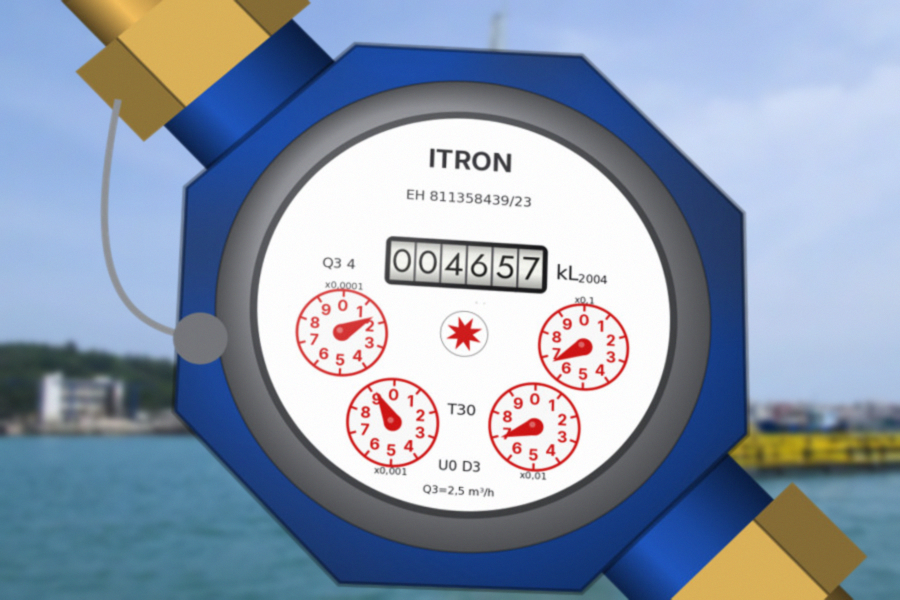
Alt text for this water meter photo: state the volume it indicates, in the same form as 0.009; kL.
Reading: 4657.6691; kL
